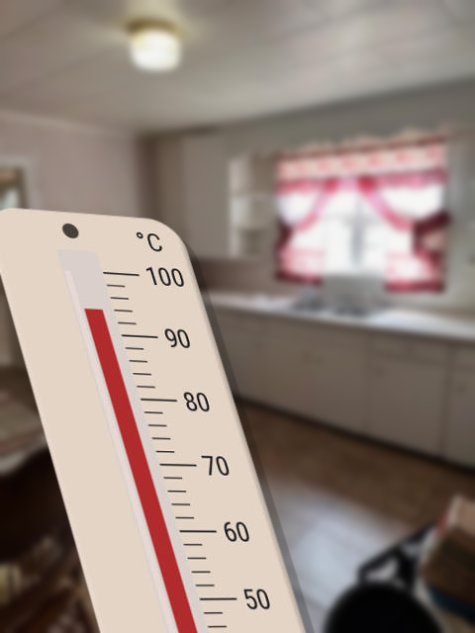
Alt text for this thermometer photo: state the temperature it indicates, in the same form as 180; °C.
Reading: 94; °C
